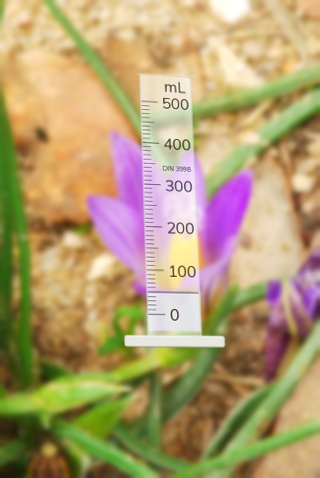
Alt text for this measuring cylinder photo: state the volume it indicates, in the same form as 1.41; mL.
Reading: 50; mL
